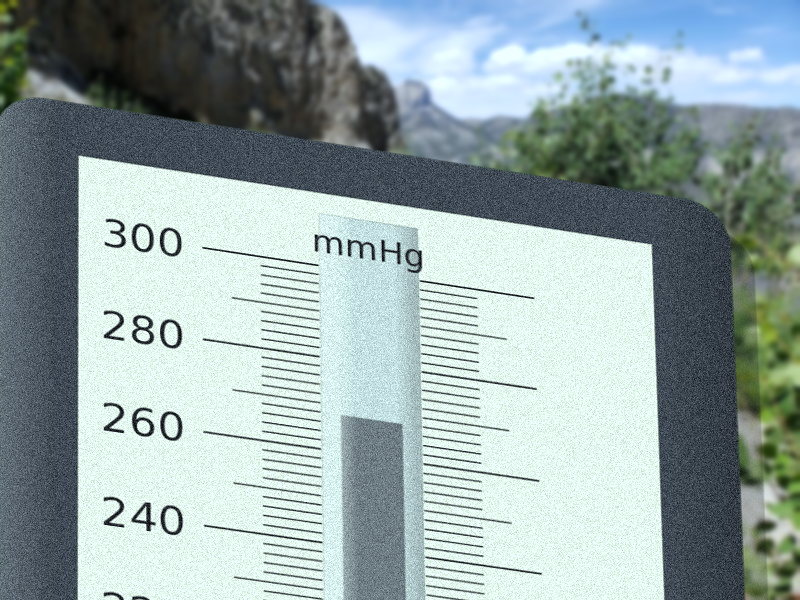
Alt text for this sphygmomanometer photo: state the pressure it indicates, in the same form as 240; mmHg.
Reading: 268; mmHg
